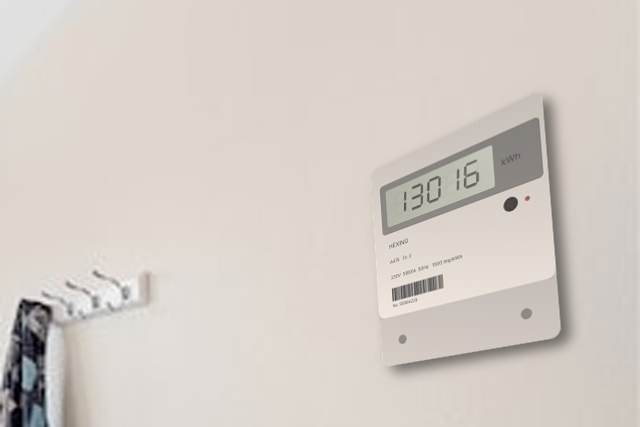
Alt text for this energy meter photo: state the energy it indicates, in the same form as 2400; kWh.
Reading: 13016; kWh
